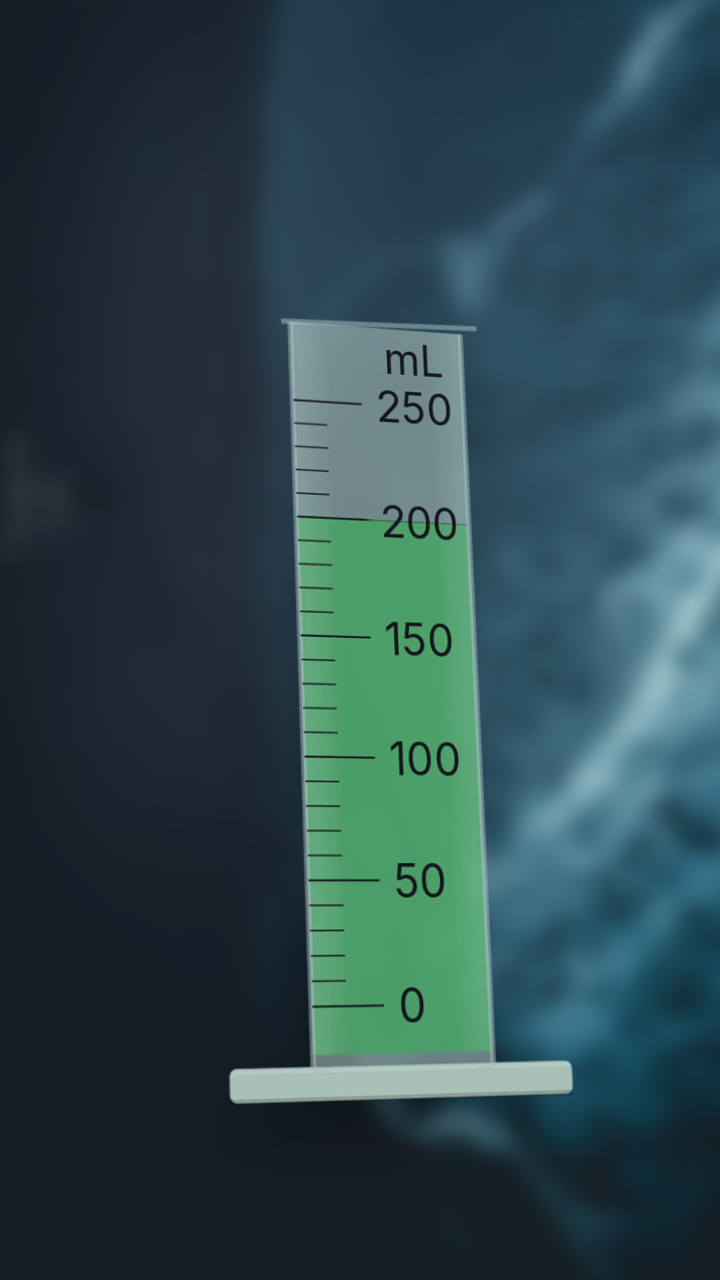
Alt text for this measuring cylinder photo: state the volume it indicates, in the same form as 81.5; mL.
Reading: 200; mL
